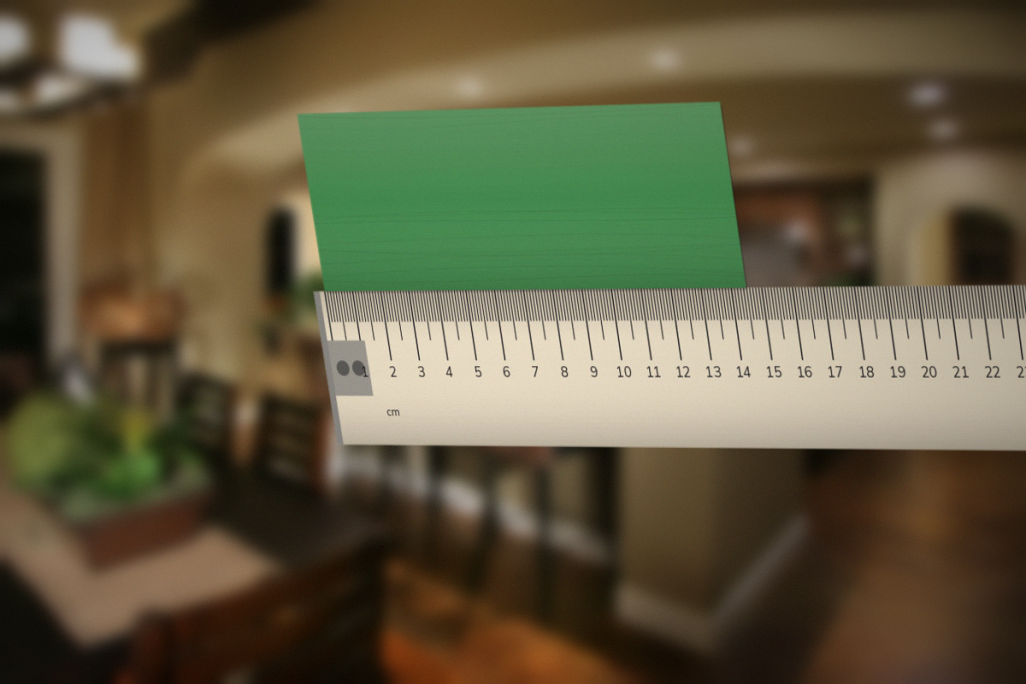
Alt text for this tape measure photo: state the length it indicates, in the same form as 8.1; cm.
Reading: 14.5; cm
